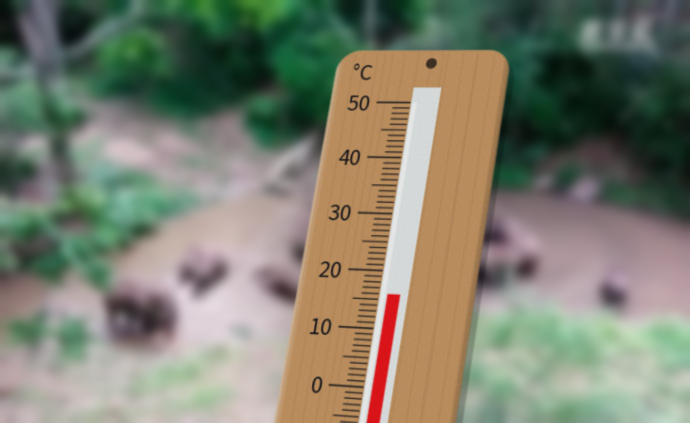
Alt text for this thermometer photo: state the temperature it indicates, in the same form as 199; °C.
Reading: 16; °C
